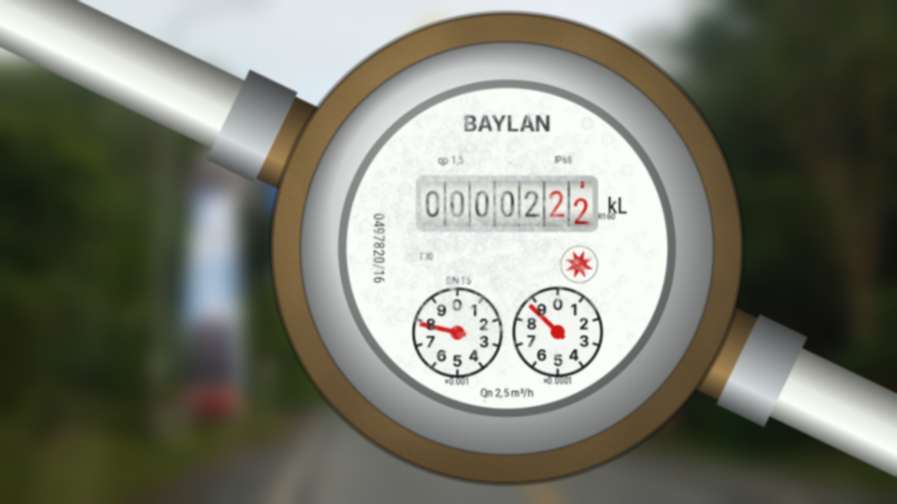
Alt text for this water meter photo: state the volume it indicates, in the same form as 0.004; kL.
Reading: 2.2178; kL
